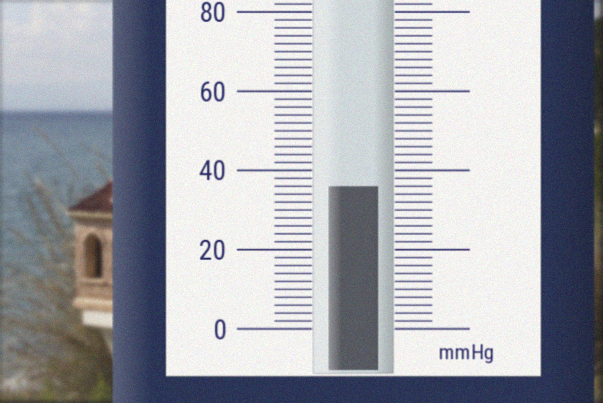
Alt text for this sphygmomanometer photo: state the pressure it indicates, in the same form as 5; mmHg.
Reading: 36; mmHg
